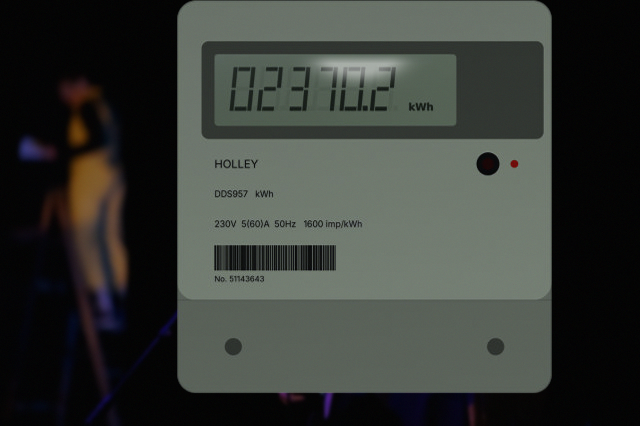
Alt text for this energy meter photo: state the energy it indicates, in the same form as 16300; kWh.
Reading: 2370.2; kWh
